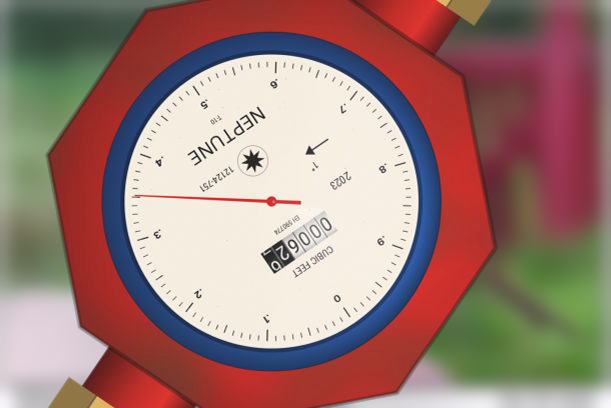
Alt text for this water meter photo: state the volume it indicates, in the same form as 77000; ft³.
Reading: 626.35; ft³
